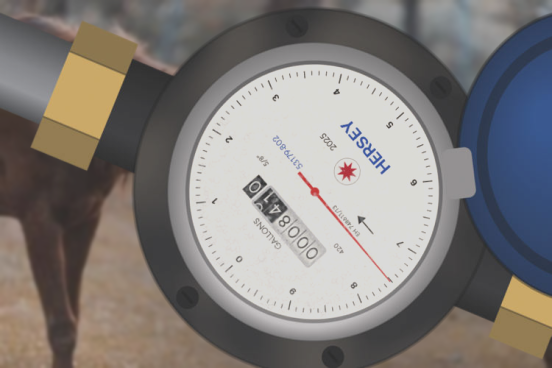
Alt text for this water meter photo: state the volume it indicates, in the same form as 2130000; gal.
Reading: 8407.5; gal
